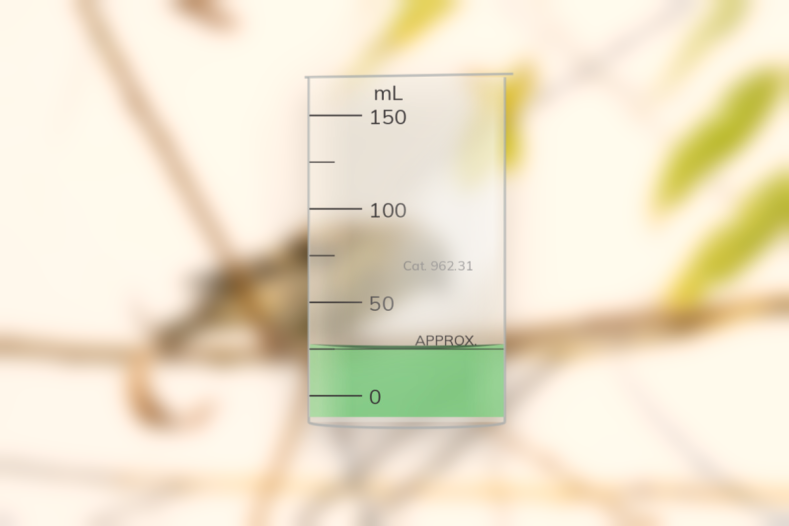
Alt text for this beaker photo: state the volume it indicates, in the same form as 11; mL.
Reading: 25; mL
